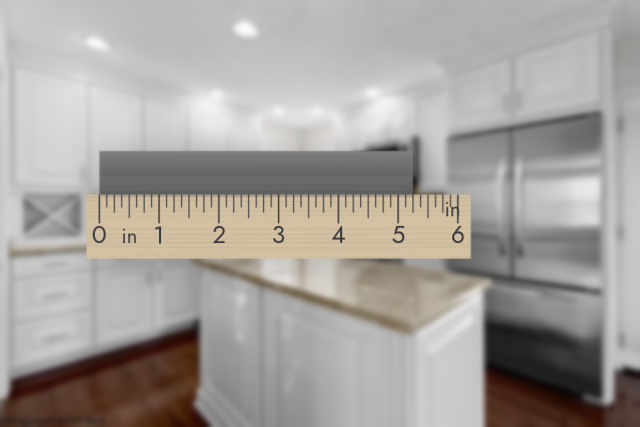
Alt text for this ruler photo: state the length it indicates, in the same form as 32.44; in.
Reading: 5.25; in
